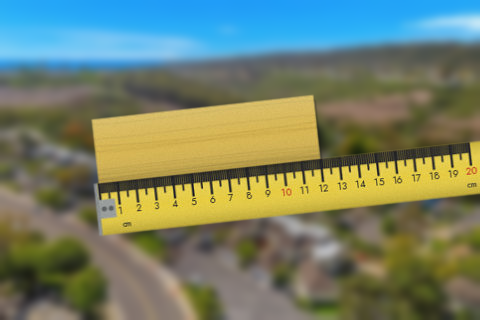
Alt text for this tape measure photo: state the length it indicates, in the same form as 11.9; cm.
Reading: 12; cm
